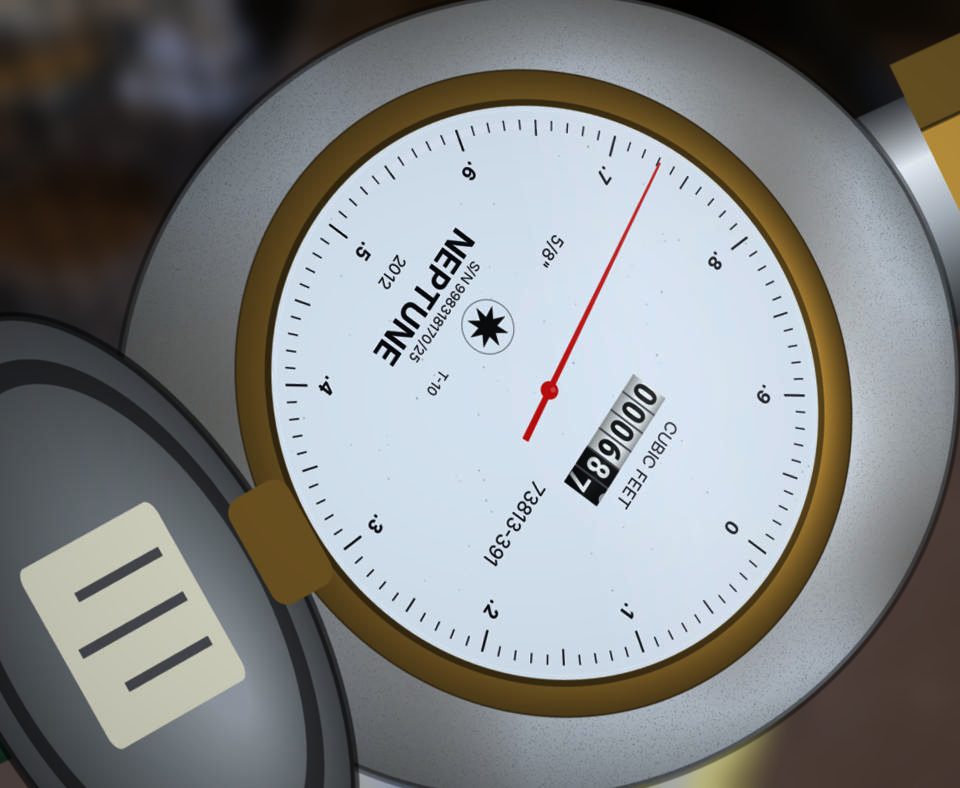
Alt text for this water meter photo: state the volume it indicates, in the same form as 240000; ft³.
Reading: 686.73; ft³
